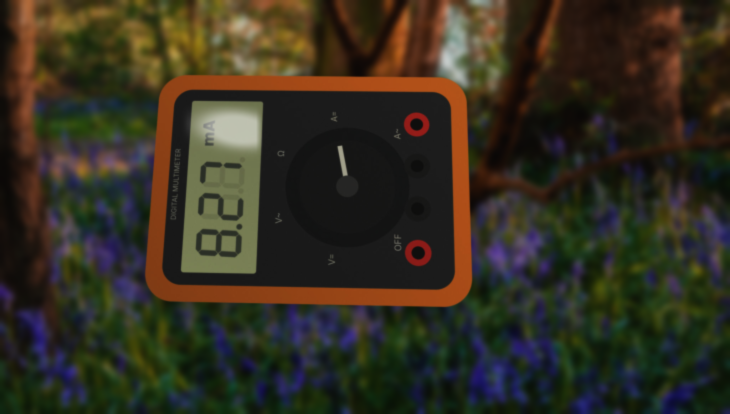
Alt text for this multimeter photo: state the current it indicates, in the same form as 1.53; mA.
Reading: 8.27; mA
